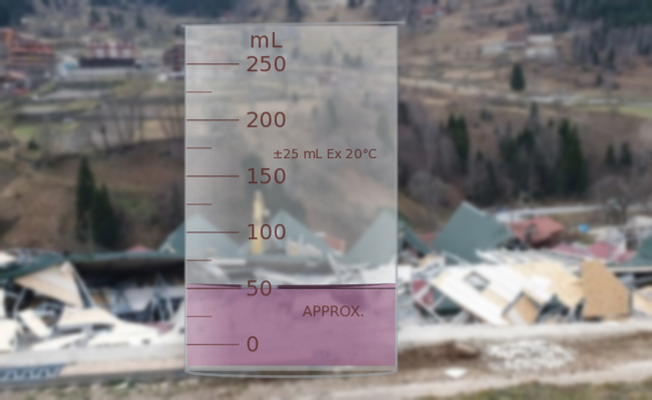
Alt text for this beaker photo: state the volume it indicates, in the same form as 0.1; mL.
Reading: 50; mL
